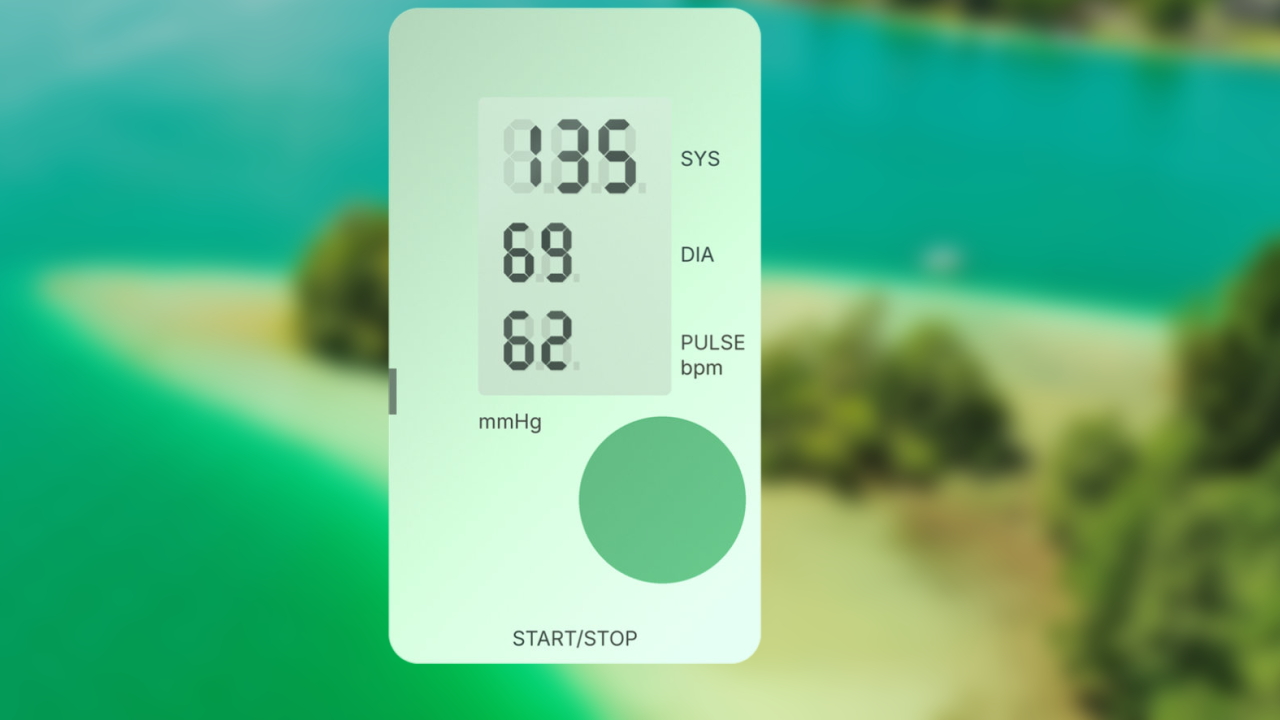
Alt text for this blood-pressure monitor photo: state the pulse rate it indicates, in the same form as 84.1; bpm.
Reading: 62; bpm
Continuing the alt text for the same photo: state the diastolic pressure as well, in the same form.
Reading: 69; mmHg
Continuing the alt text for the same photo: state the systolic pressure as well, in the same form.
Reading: 135; mmHg
